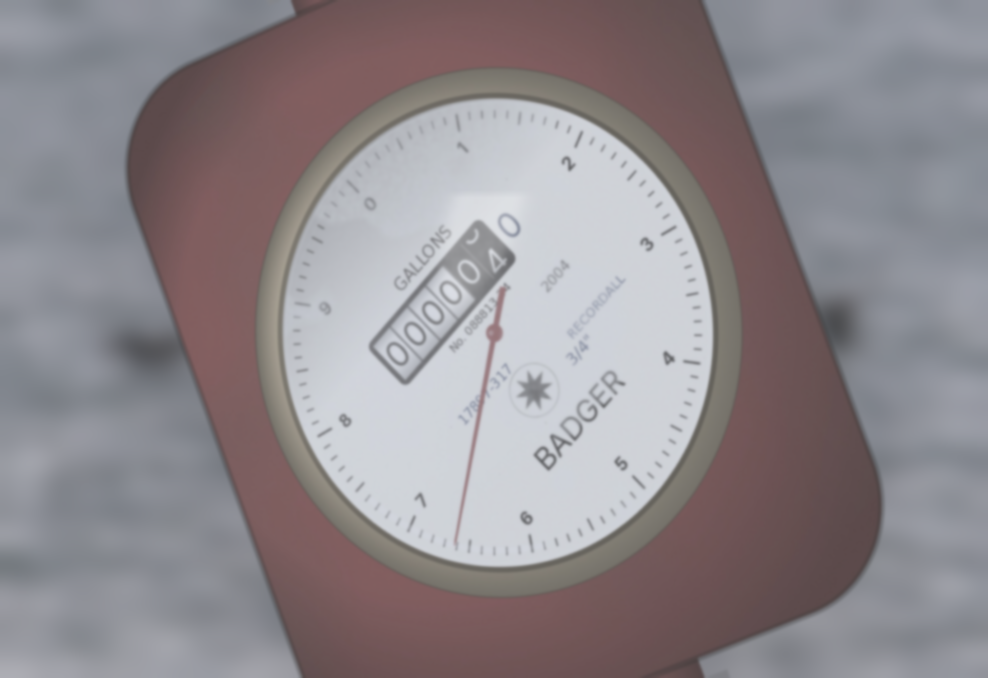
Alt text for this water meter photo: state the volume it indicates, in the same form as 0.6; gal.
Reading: 36.6; gal
